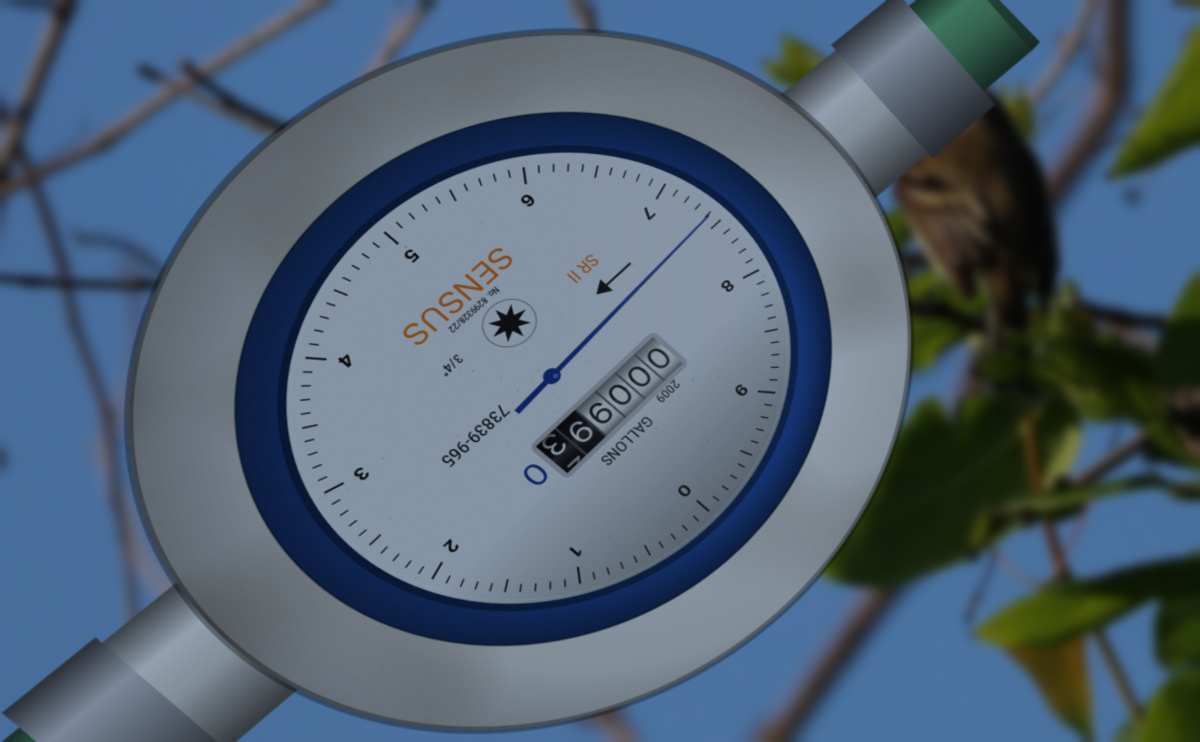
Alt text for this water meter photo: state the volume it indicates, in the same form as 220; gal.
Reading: 9927.4; gal
